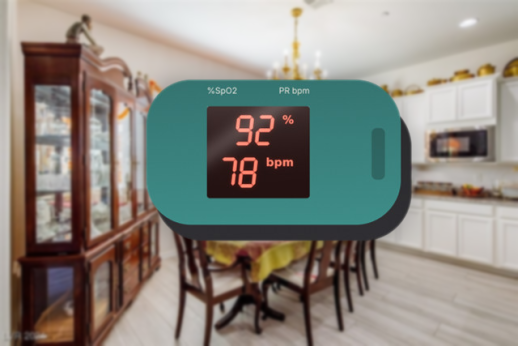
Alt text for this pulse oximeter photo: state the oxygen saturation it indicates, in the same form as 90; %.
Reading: 92; %
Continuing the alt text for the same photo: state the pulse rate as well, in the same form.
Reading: 78; bpm
